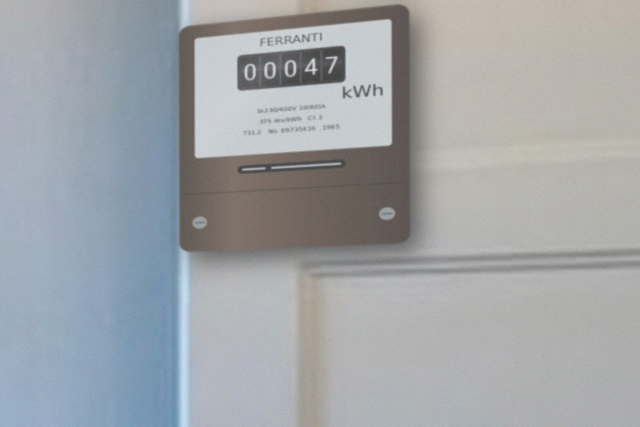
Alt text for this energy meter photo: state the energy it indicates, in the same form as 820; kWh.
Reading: 47; kWh
